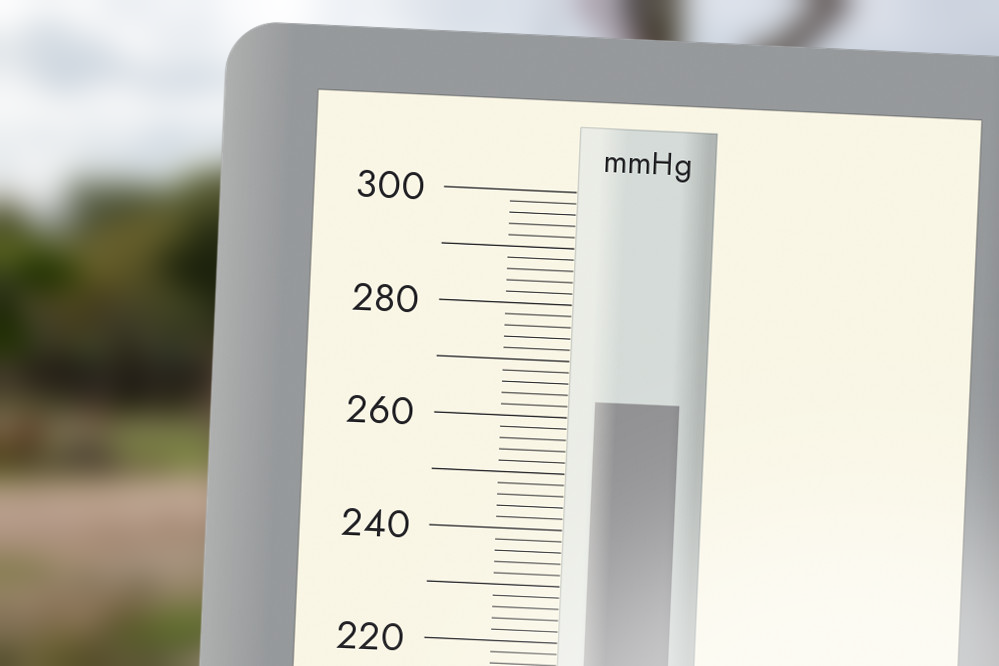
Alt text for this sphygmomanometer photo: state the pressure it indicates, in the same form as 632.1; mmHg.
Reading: 263; mmHg
